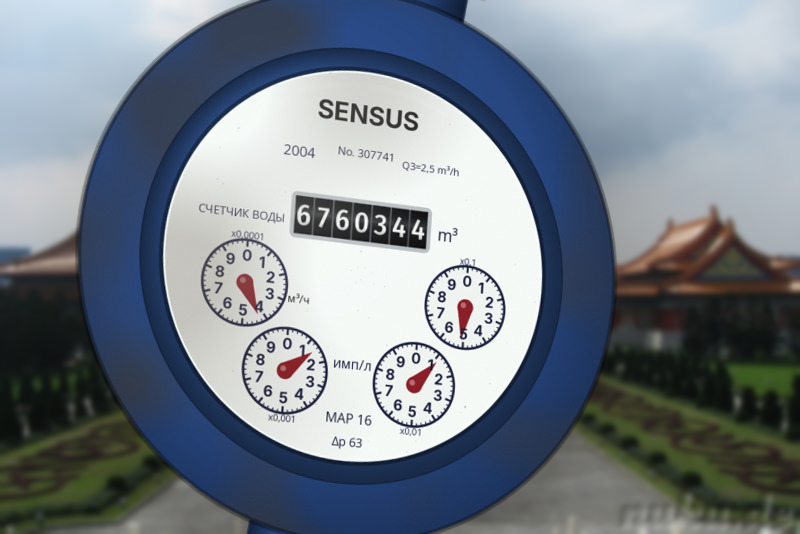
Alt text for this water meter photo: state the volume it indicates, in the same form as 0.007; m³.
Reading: 6760344.5114; m³
